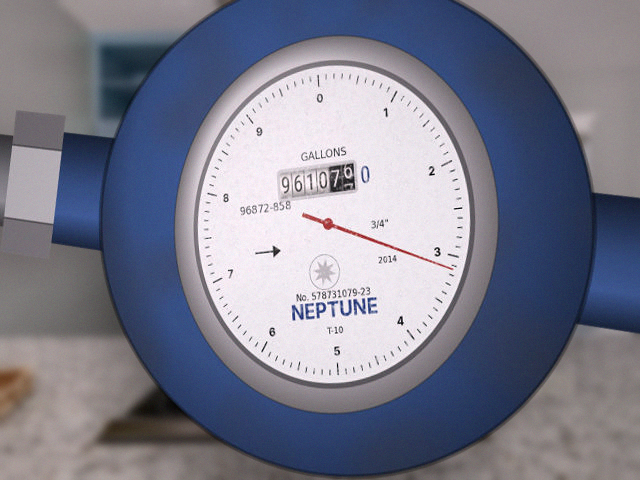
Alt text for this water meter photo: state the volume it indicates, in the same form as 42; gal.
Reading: 9610763.1; gal
